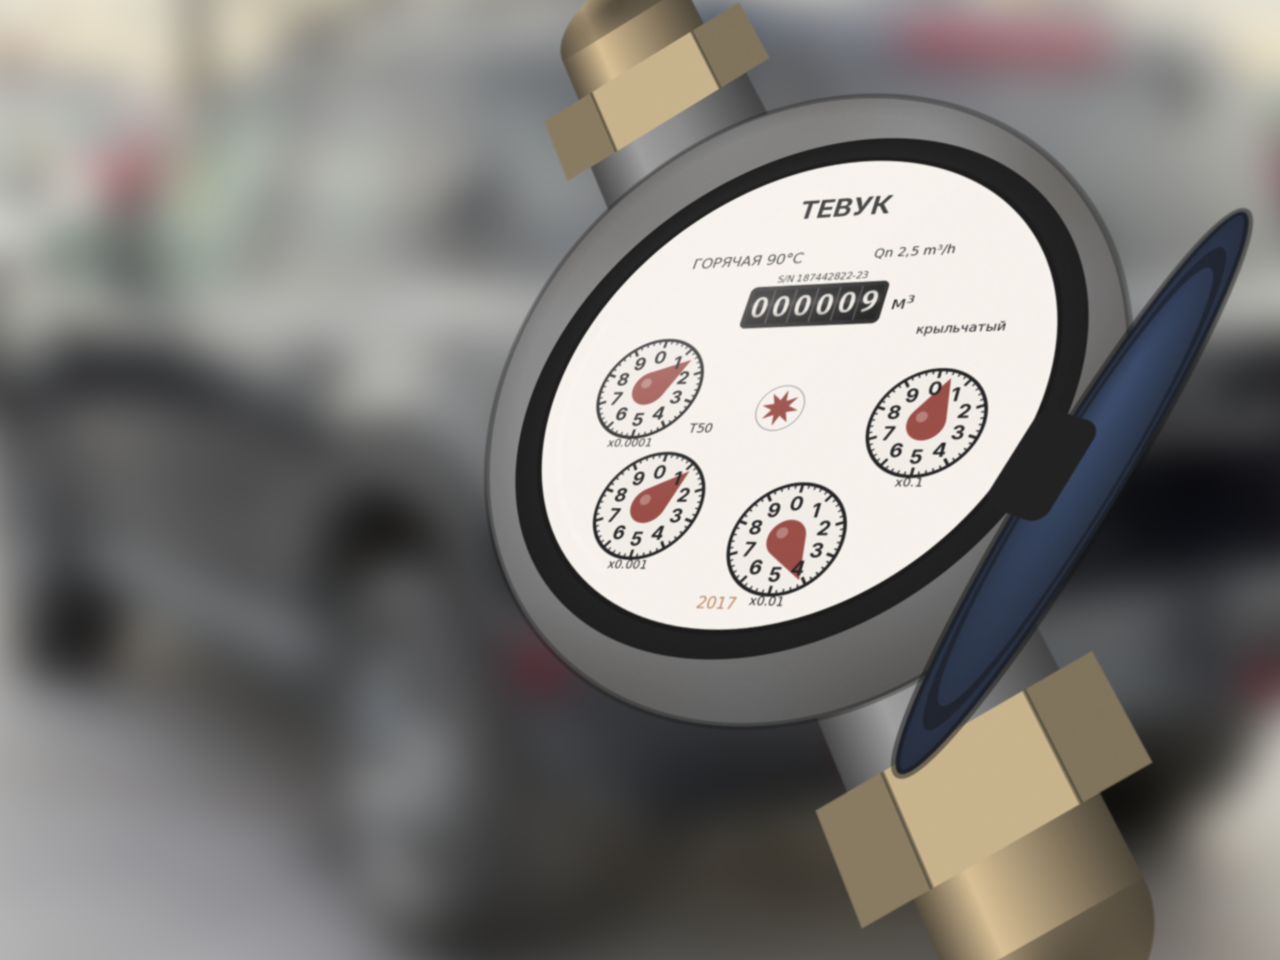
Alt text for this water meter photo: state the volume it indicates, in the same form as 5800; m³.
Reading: 9.0411; m³
